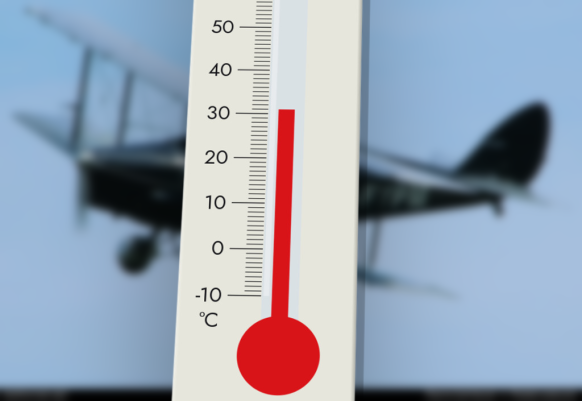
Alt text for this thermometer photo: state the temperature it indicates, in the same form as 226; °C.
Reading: 31; °C
